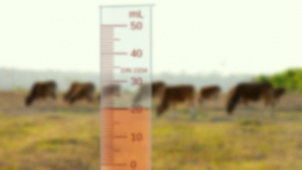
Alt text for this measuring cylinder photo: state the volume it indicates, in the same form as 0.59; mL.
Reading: 20; mL
